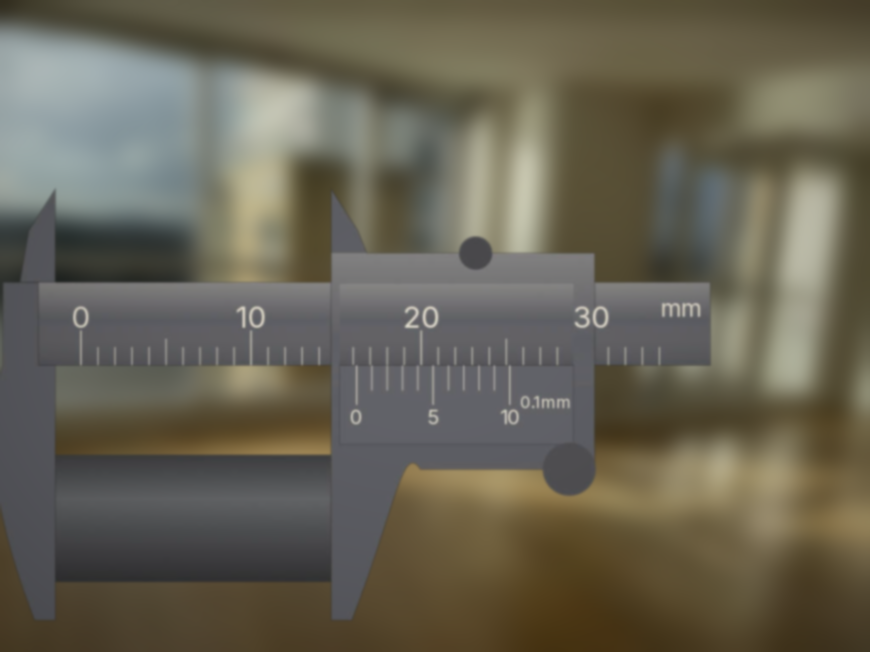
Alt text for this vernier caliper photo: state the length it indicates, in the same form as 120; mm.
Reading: 16.2; mm
